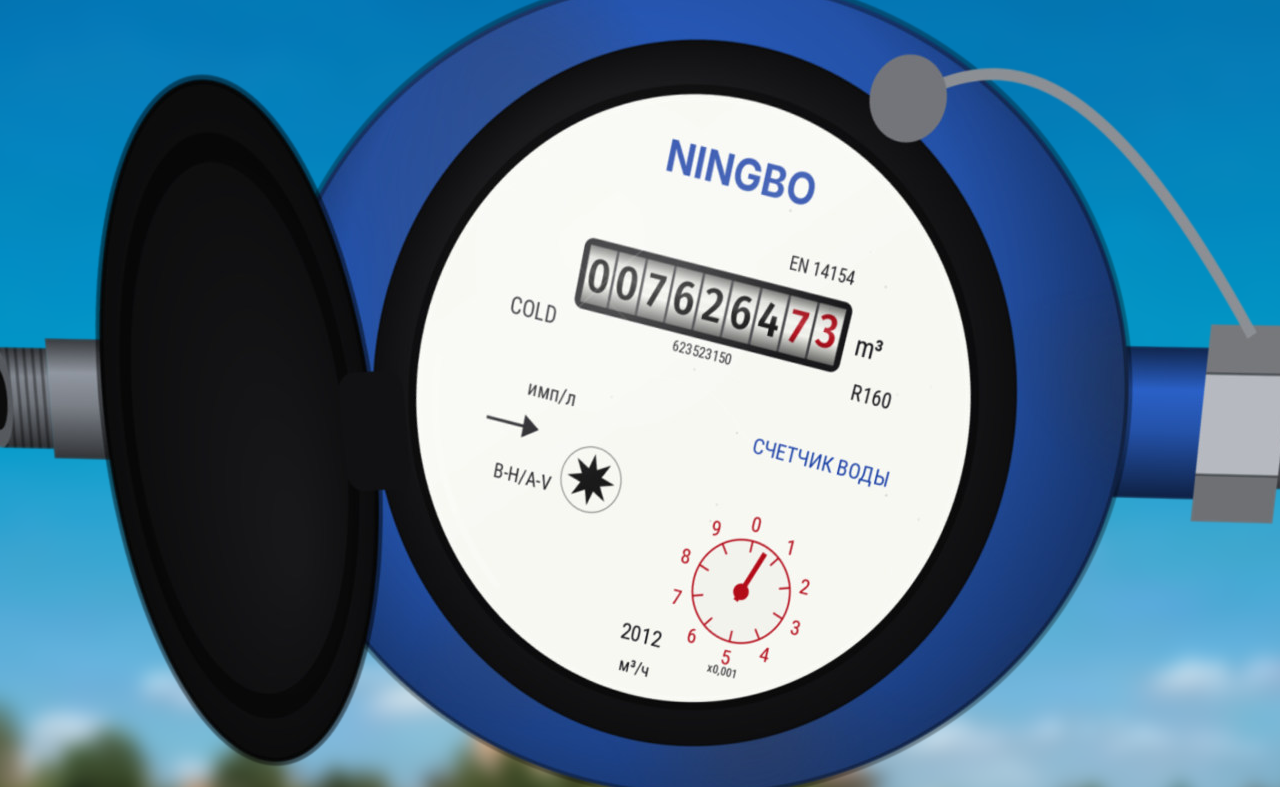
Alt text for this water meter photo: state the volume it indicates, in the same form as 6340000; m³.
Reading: 76264.730; m³
